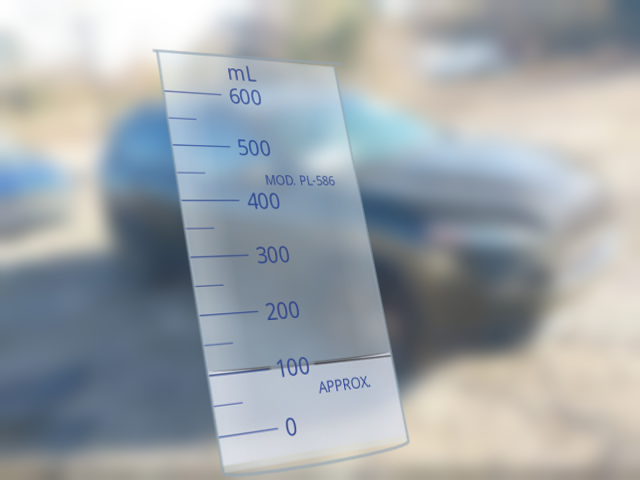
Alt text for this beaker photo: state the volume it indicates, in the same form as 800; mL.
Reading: 100; mL
